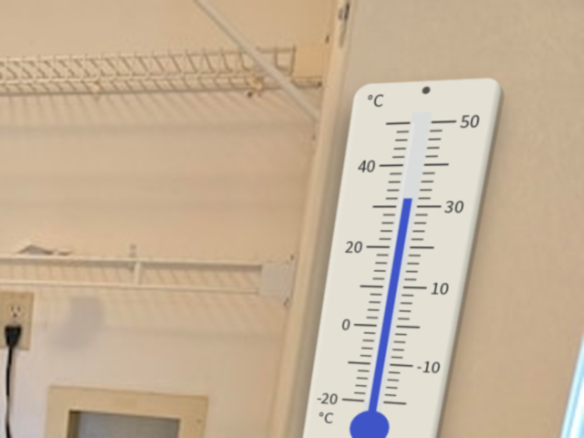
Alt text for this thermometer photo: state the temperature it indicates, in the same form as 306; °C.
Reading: 32; °C
